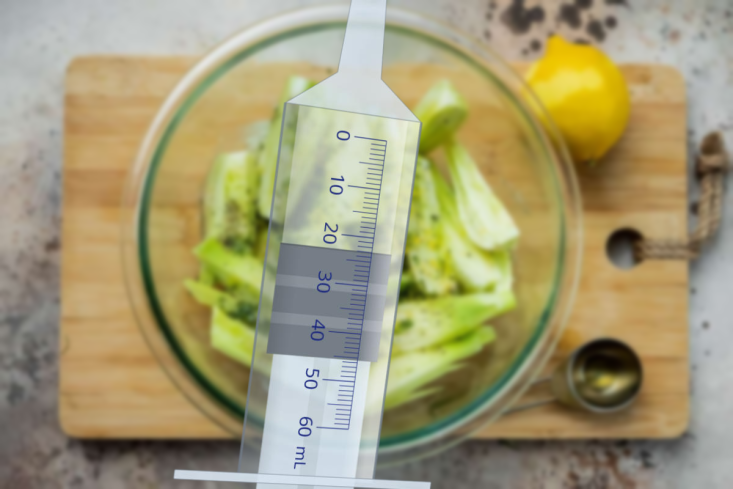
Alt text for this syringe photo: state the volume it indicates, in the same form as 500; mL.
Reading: 23; mL
